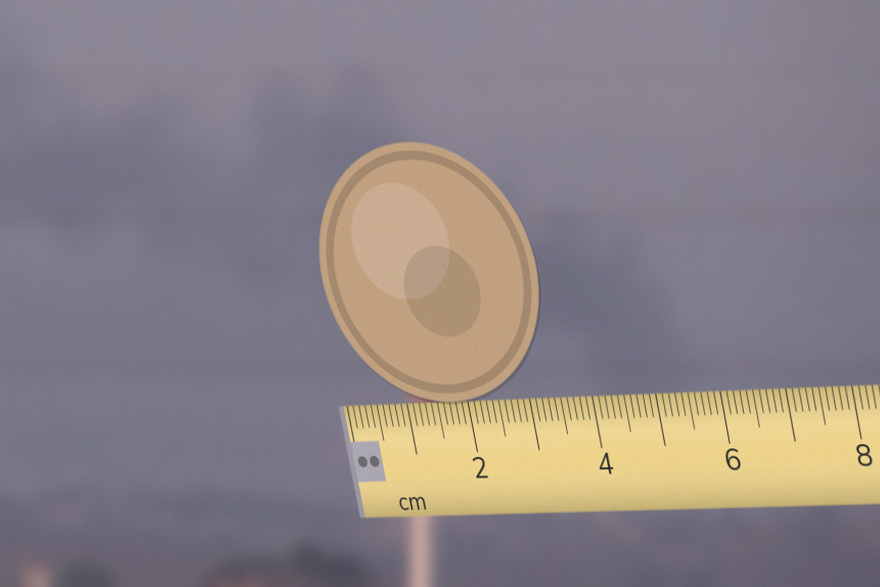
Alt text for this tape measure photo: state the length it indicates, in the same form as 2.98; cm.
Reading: 3.5; cm
